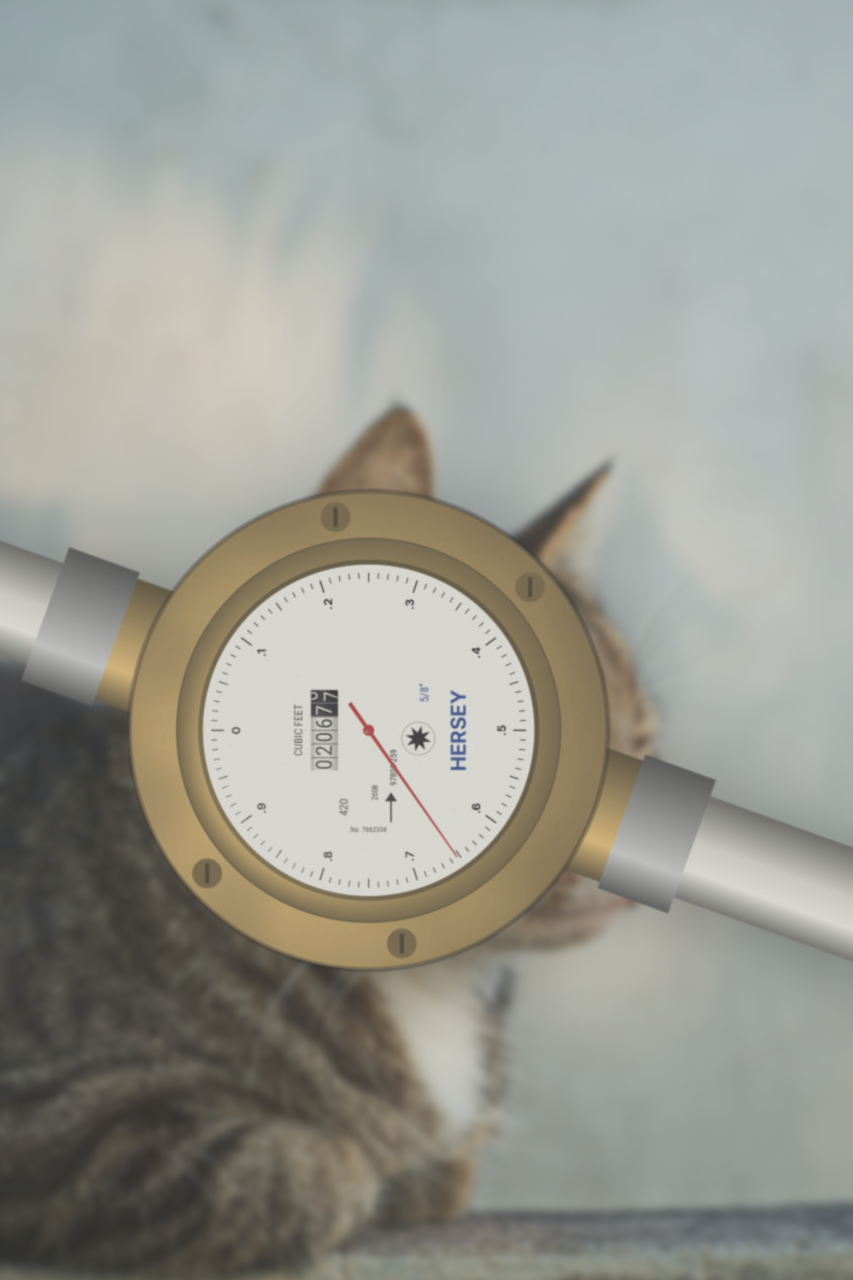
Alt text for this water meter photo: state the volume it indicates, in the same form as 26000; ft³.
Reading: 20676.65; ft³
